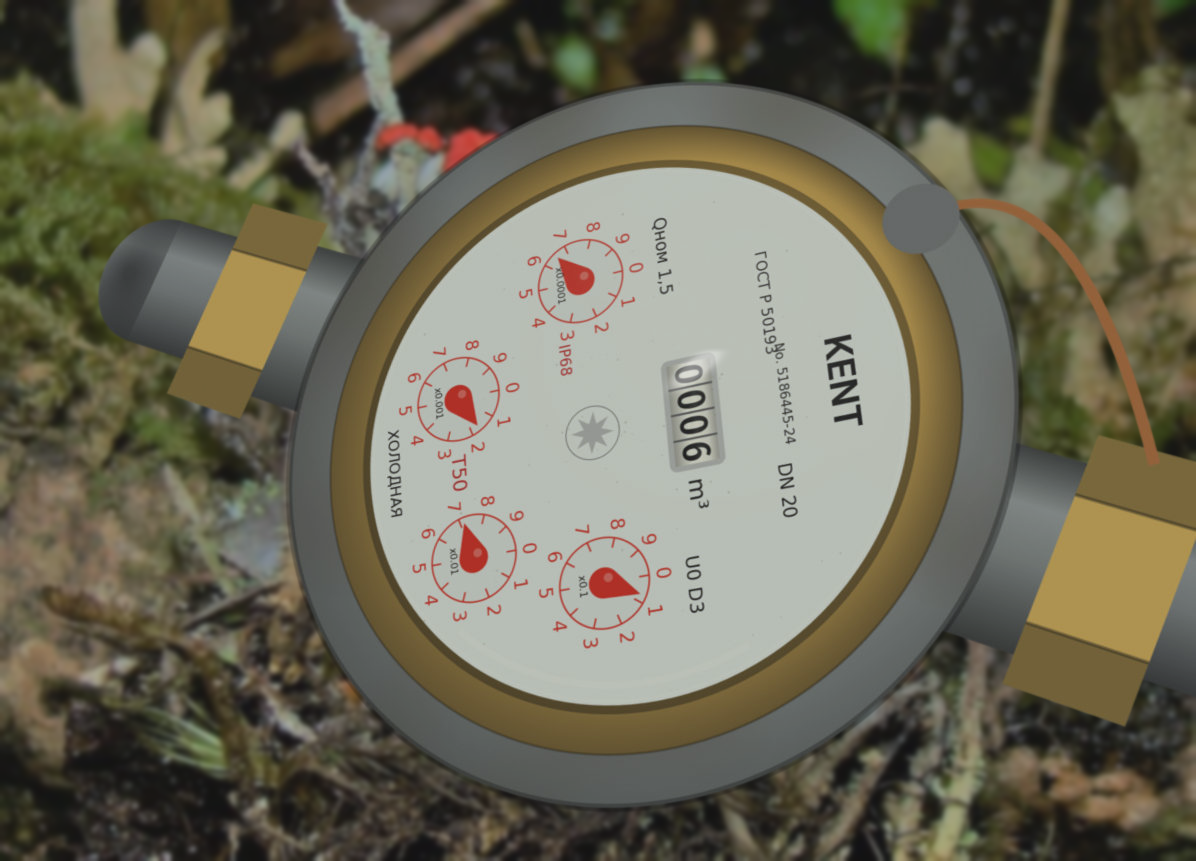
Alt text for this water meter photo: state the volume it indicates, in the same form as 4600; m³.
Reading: 6.0716; m³
